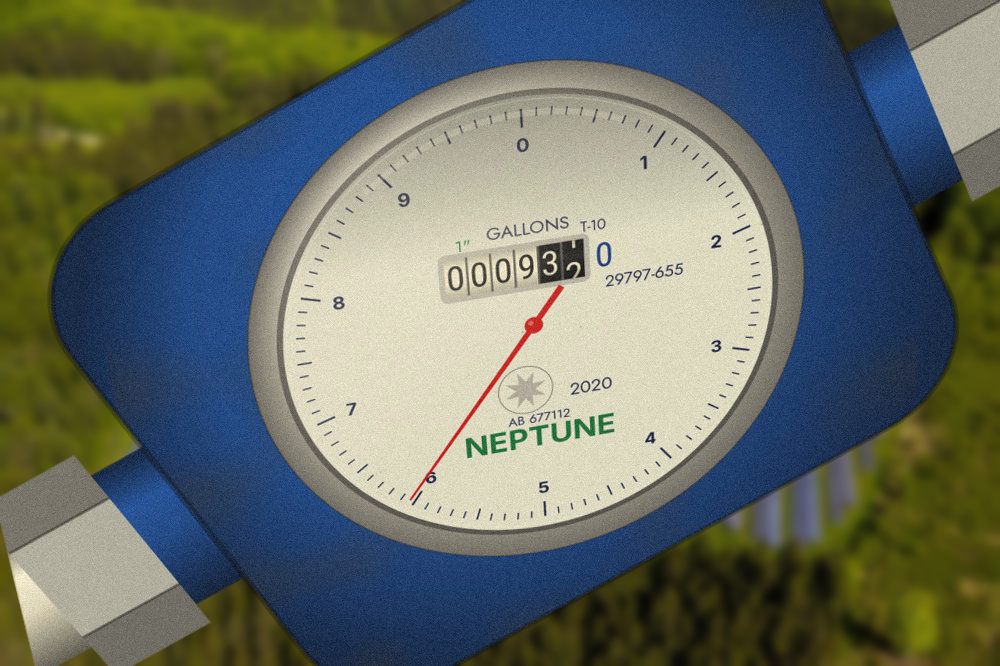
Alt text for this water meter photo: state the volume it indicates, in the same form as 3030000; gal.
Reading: 9316.0; gal
